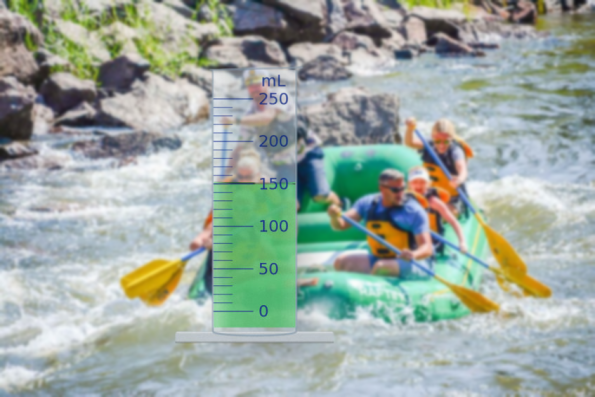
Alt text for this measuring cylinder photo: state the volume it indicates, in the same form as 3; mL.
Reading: 150; mL
